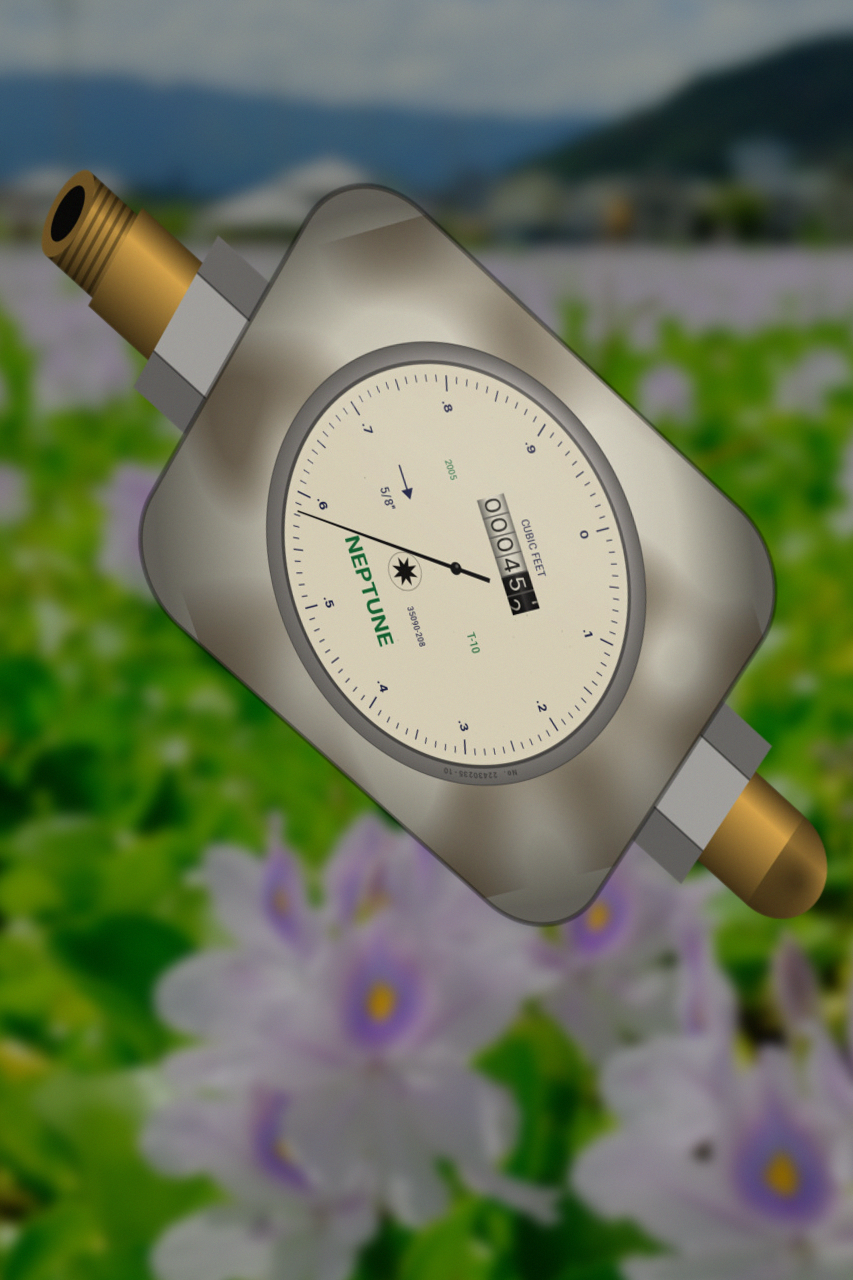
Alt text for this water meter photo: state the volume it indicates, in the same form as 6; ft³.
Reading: 451.58; ft³
